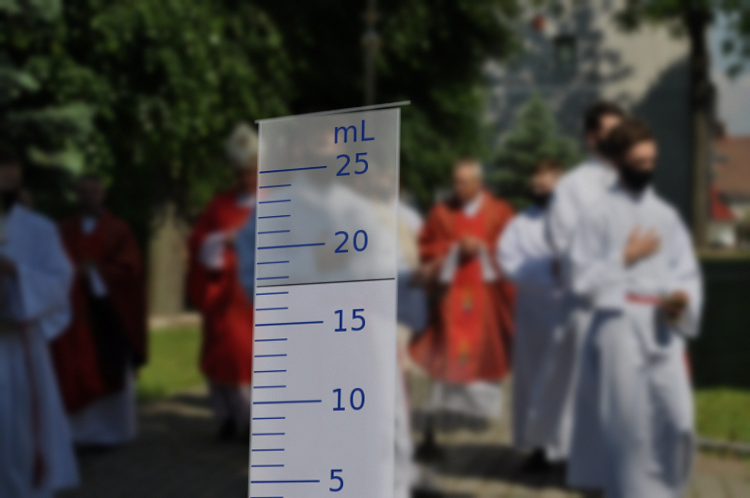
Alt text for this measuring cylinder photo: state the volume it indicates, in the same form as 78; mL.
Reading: 17.5; mL
